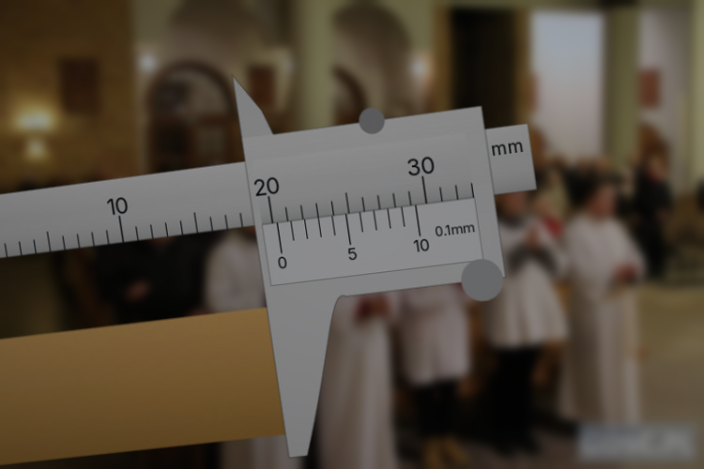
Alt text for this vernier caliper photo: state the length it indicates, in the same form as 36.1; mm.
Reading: 20.3; mm
